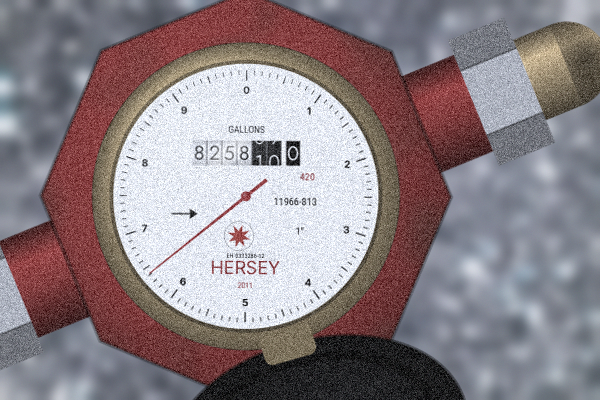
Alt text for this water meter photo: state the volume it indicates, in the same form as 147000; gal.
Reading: 8258096.4; gal
